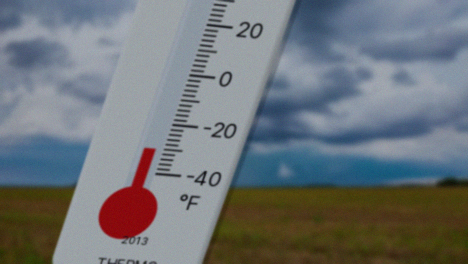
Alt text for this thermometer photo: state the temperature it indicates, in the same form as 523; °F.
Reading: -30; °F
